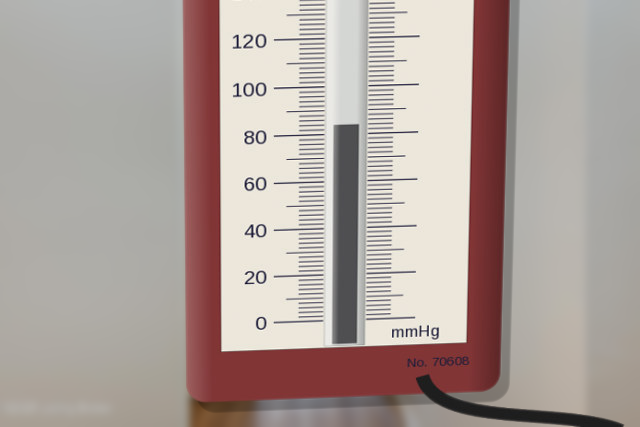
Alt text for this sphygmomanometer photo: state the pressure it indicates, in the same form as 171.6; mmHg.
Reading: 84; mmHg
